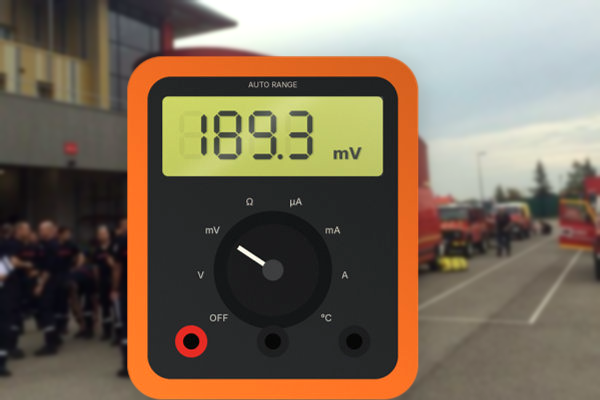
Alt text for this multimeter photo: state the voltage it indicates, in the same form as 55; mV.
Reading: 189.3; mV
